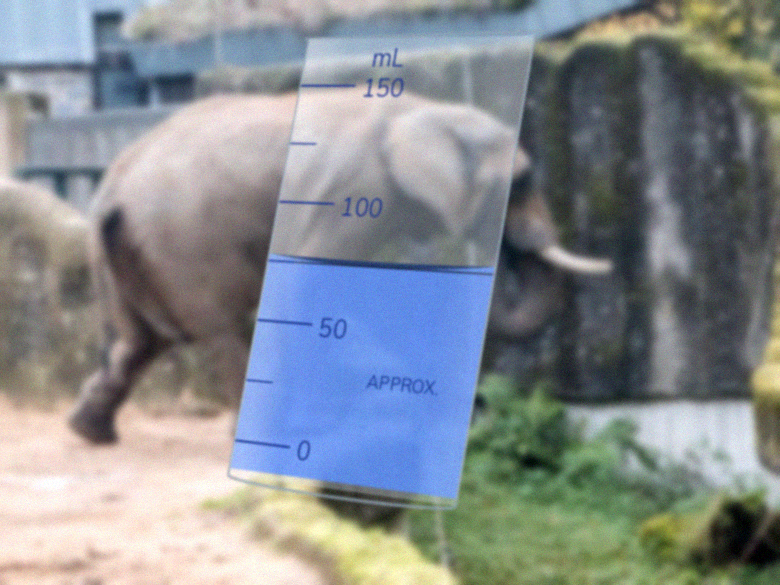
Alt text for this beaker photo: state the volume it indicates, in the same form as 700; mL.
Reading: 75; mL
